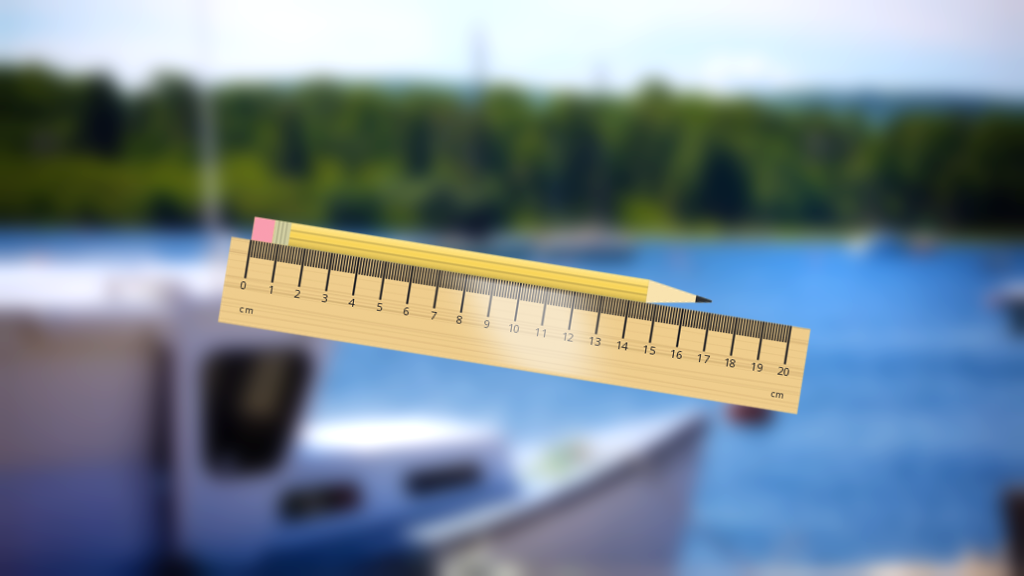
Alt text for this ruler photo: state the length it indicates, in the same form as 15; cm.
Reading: 17; cm
